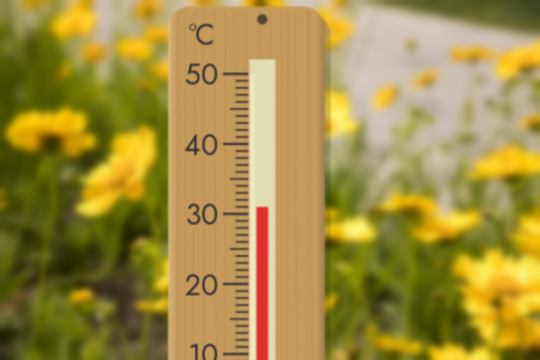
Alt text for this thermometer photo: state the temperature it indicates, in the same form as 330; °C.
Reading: 31; °C
